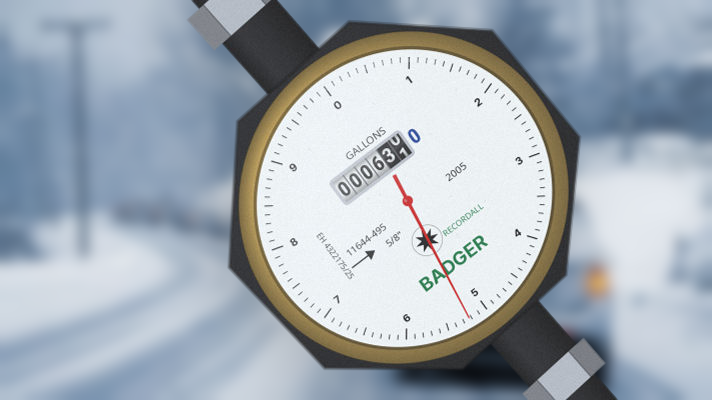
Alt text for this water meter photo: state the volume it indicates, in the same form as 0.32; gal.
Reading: 6305.2; gal
